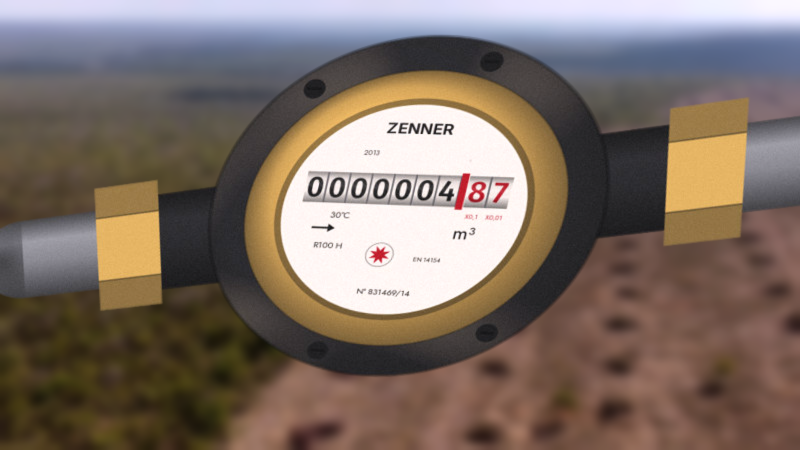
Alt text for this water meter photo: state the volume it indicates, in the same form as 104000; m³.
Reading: 4.87; m³
